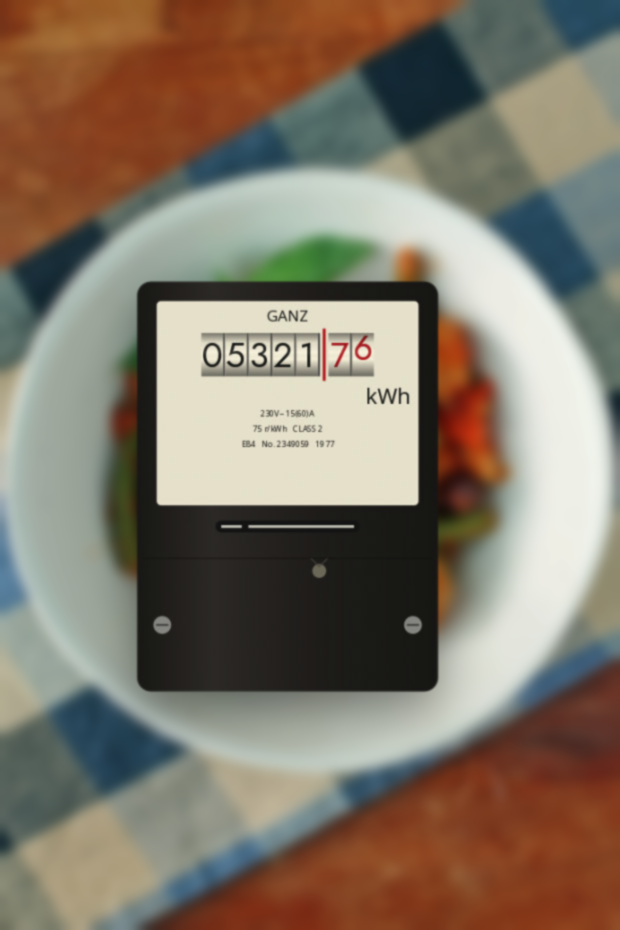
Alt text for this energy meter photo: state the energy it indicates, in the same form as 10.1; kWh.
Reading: 5321.76; kWh
